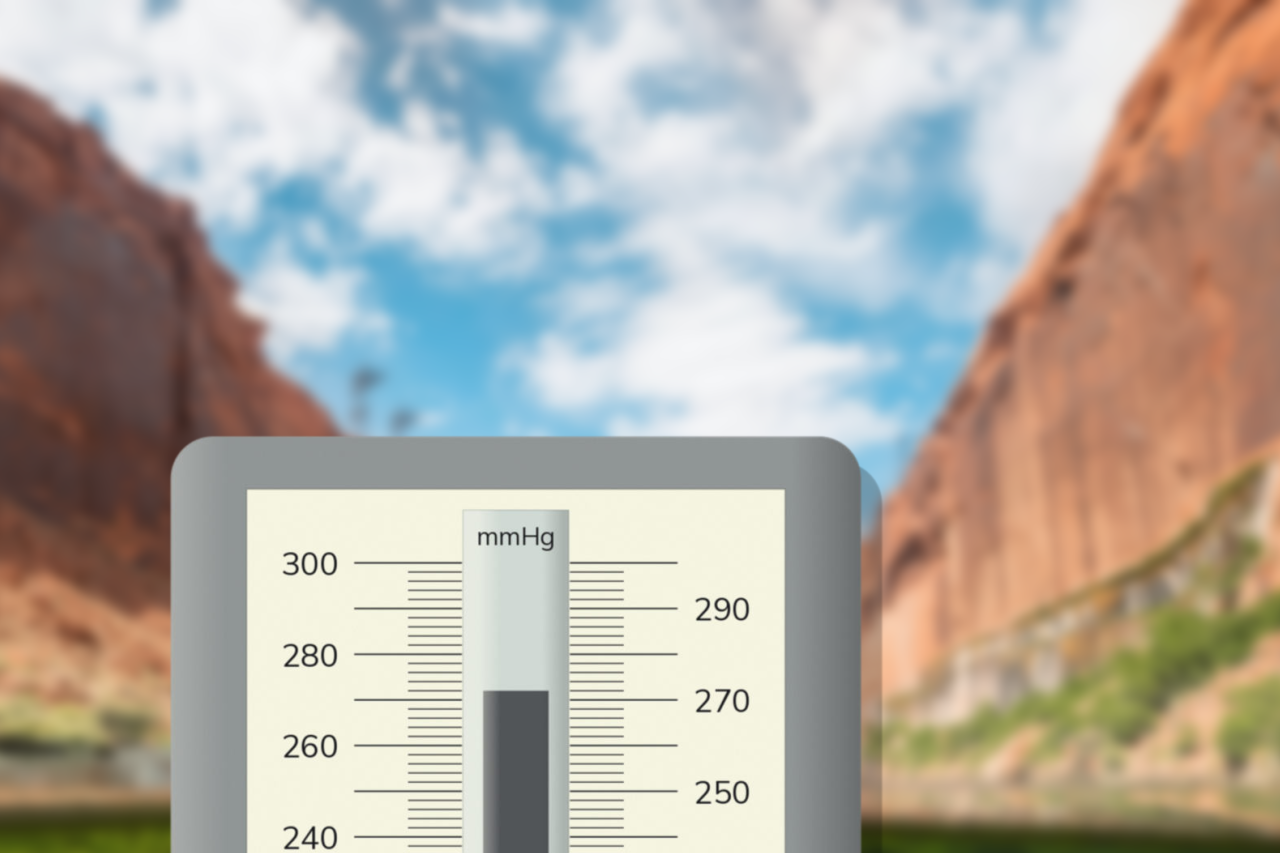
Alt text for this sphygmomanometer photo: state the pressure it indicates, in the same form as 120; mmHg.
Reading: 272; mmHg
